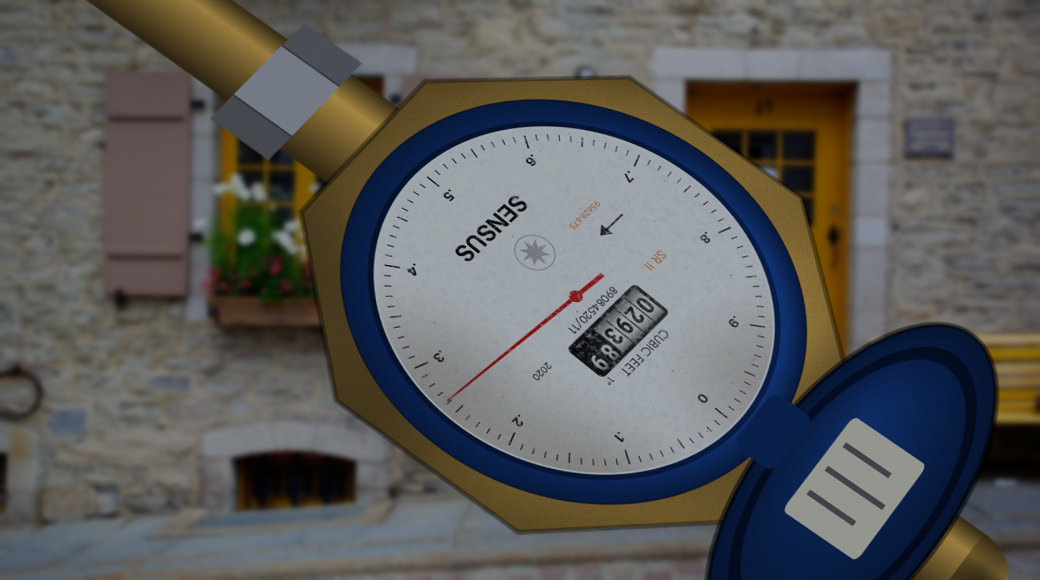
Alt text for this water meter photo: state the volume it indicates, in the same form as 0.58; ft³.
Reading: 29389.26; ft³
